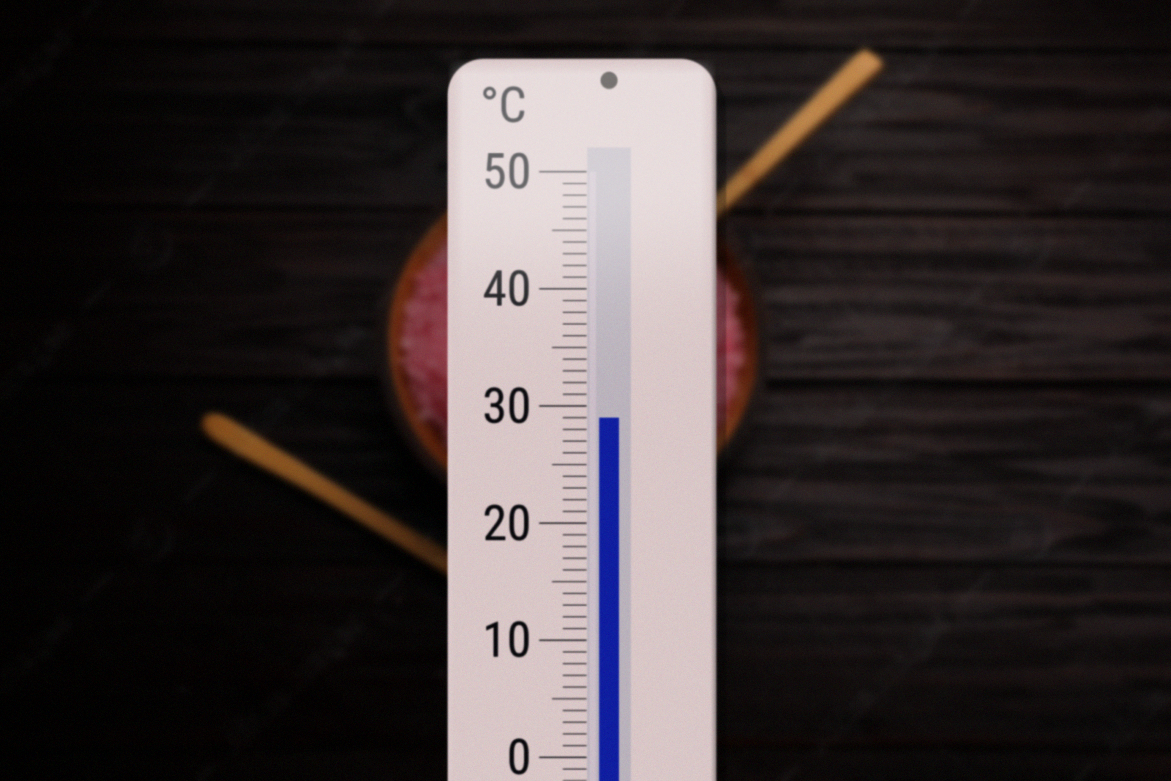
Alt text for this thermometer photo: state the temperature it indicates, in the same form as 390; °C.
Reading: 29; °C
